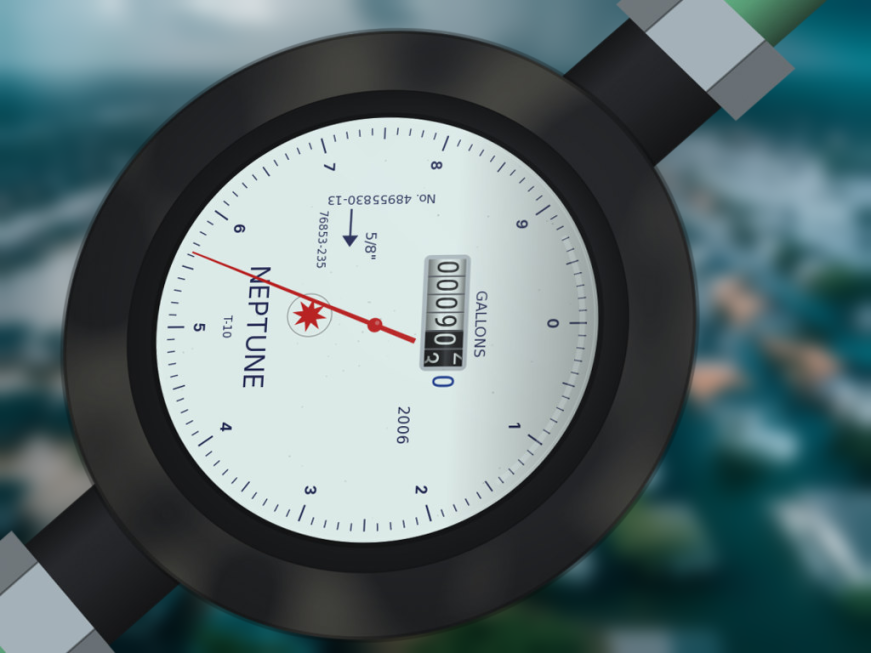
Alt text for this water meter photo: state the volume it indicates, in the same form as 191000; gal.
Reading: 9025.6; gal
